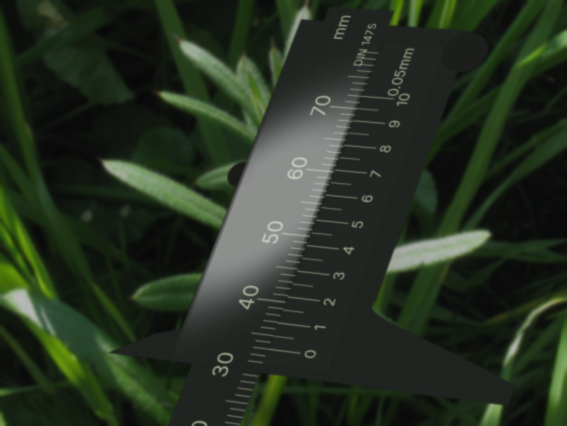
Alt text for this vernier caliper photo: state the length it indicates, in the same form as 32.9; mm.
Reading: 33.0; mm
